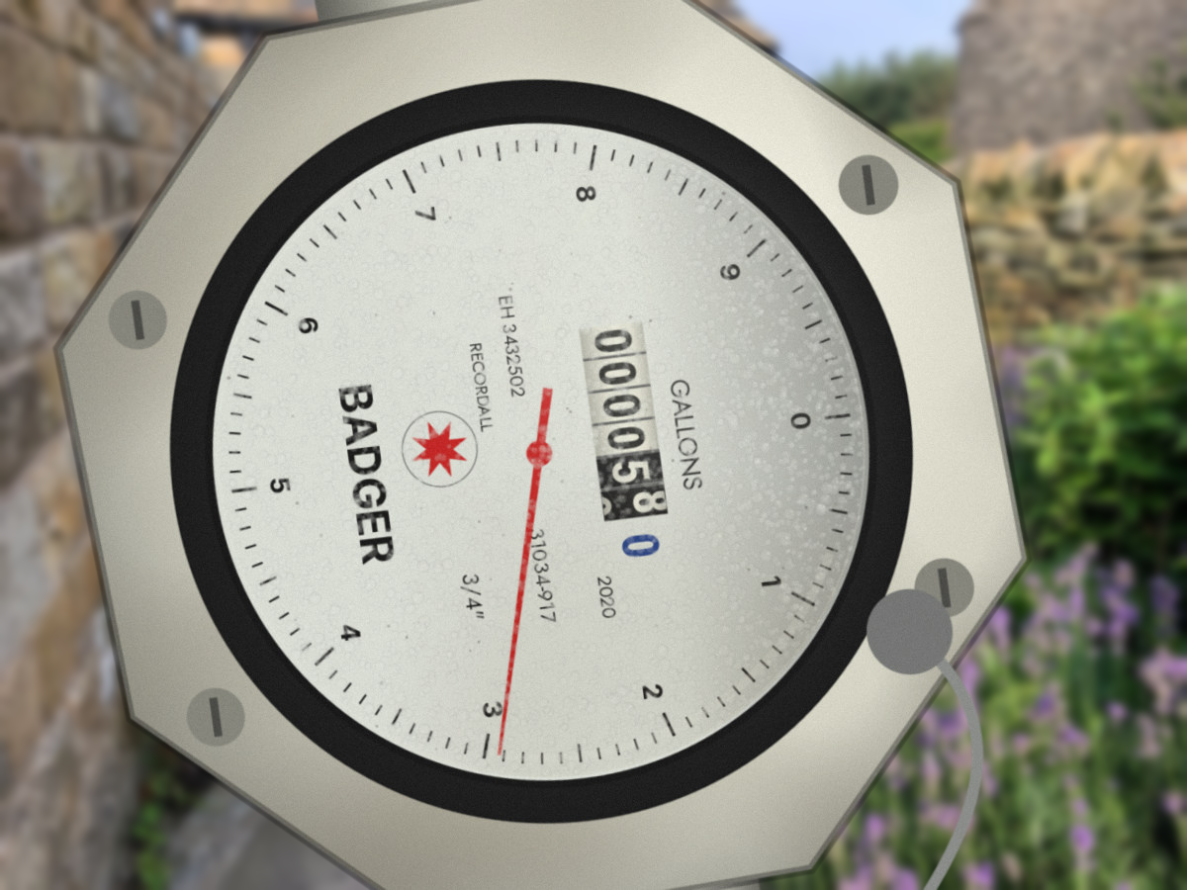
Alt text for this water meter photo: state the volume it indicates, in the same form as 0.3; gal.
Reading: 582.9; gal
